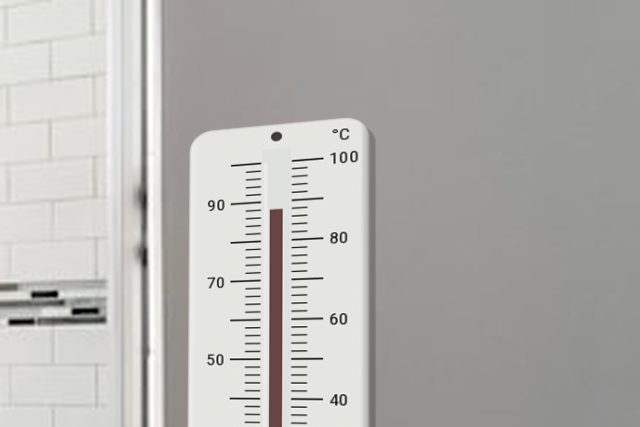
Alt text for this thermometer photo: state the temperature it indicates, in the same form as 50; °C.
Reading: 88; °C
